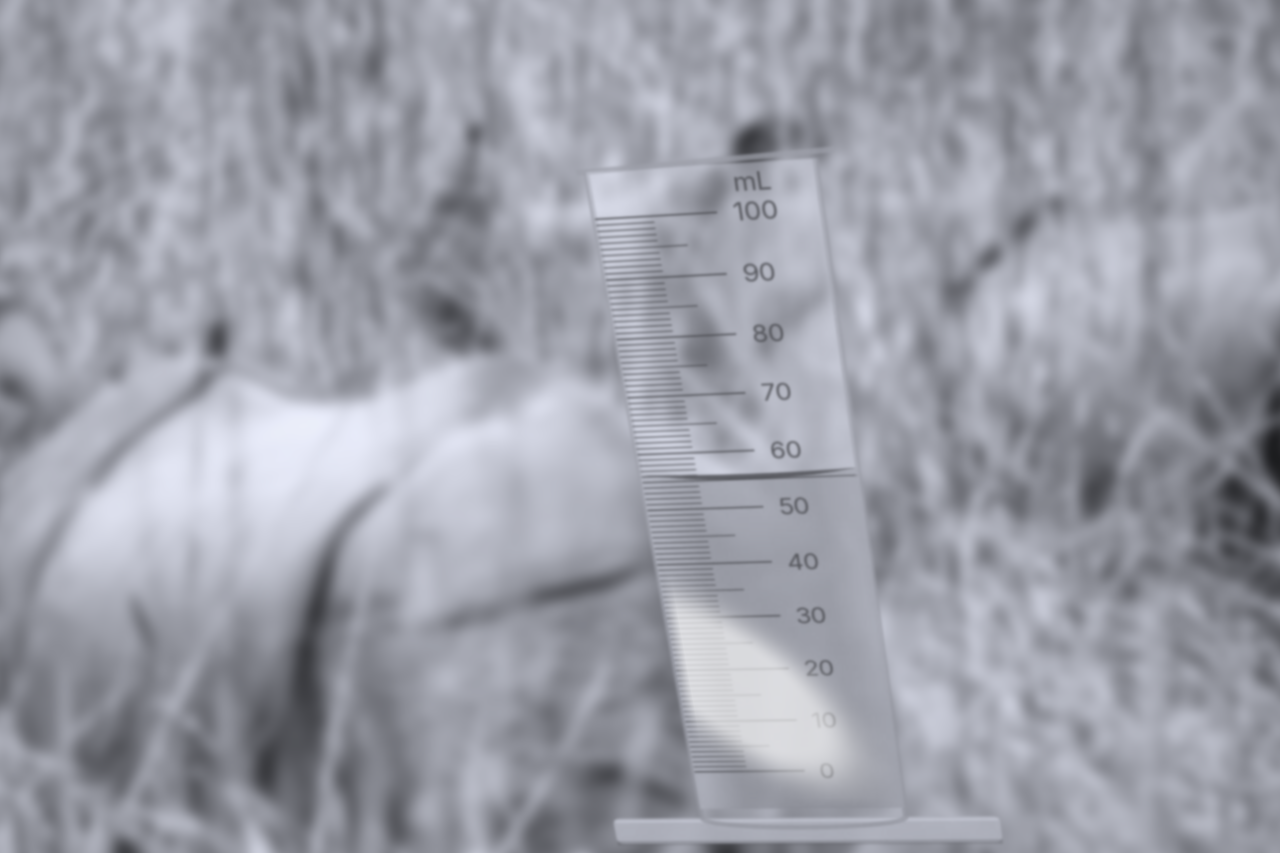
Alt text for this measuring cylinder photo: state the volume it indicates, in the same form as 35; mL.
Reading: 55; mL
